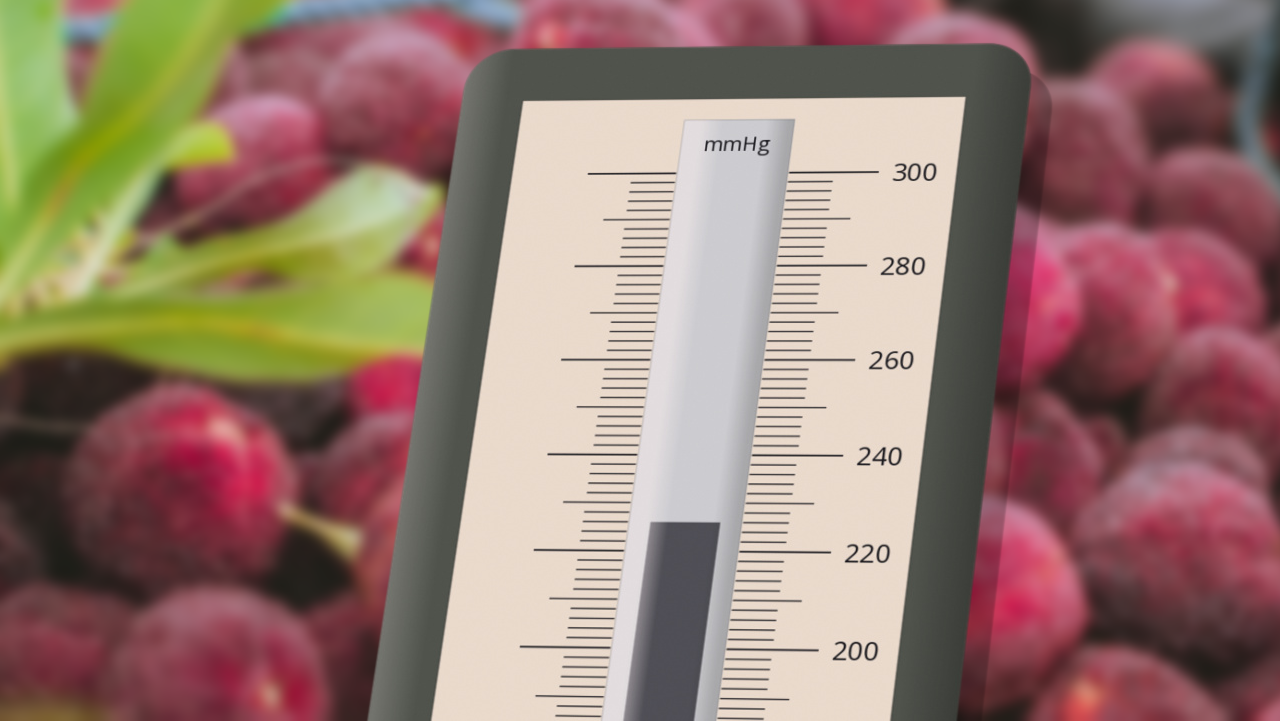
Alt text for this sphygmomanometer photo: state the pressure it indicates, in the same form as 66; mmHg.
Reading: 226; mmHg
